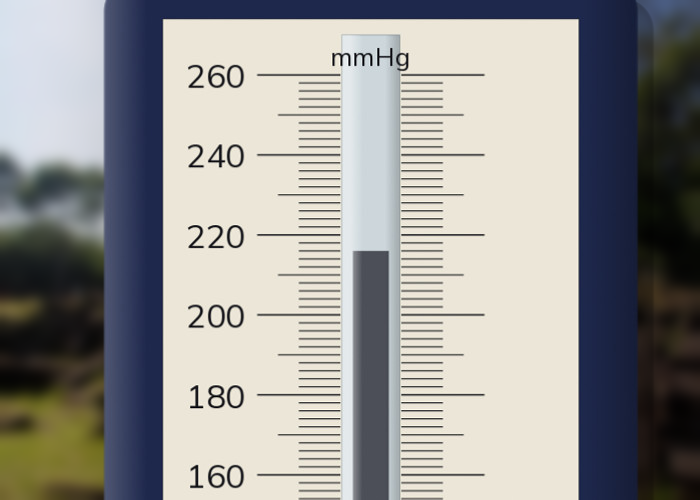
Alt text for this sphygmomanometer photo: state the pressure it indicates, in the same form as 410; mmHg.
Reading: 216; mmHg
